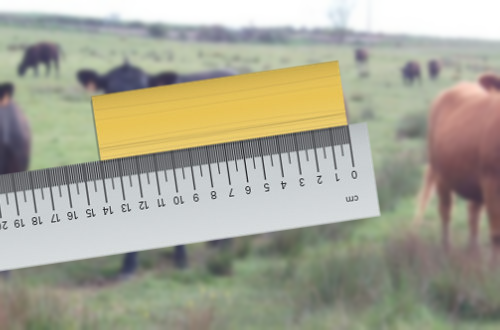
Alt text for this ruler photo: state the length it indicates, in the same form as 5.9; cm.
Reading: 14; cm
